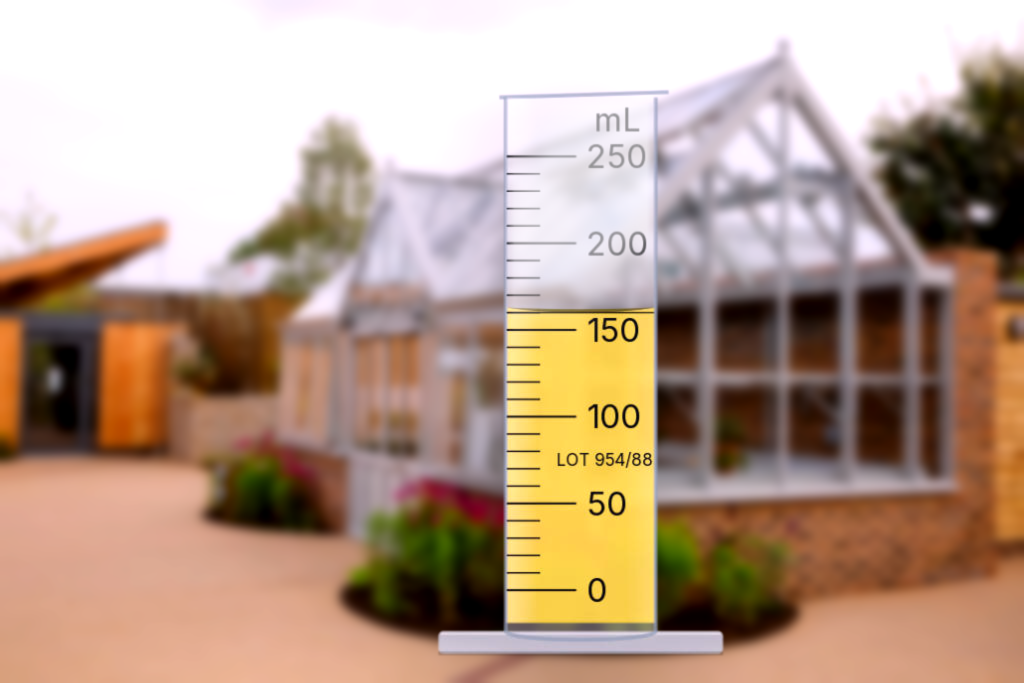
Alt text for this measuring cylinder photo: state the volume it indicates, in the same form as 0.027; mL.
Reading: 160; mL
